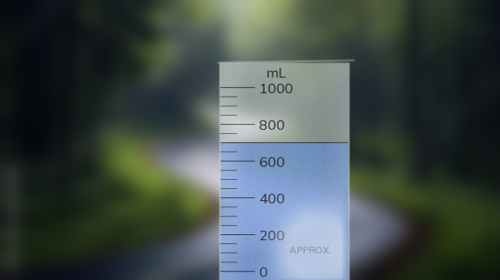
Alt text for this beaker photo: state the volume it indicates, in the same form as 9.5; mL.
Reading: 700; mL
